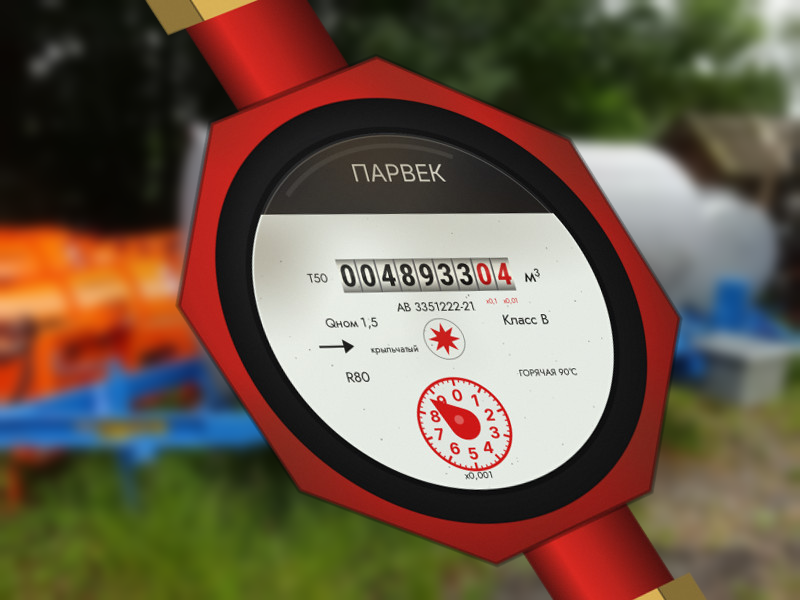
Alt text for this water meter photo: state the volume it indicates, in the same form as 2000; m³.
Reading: 48933.048; m³
